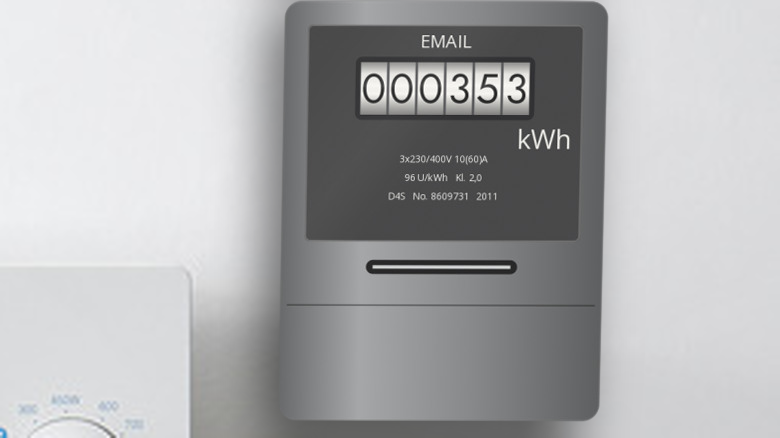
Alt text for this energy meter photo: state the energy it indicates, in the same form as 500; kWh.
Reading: 353; kWh
